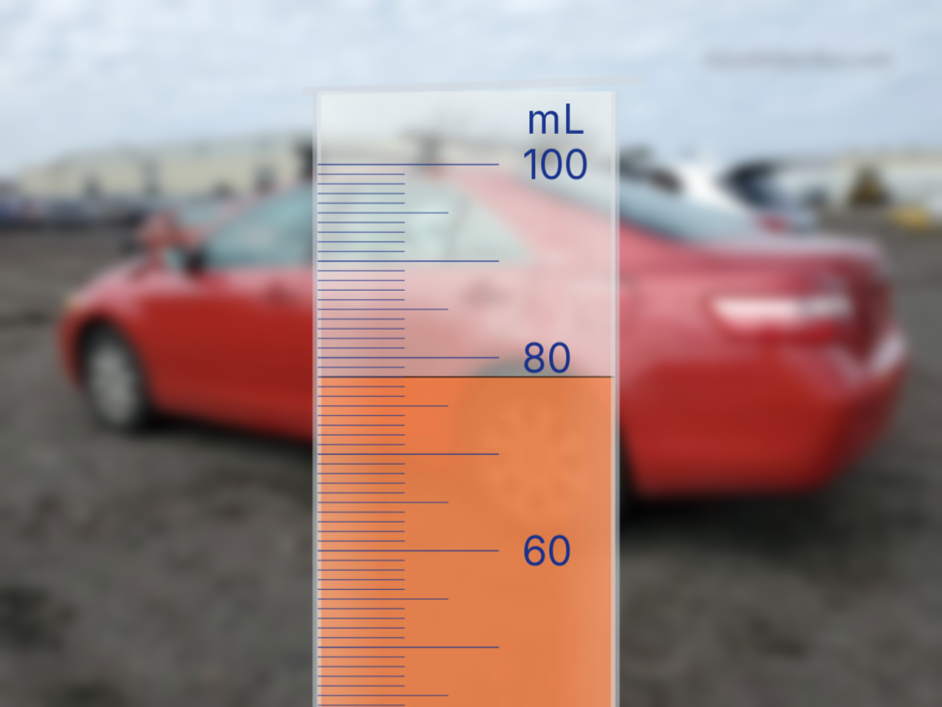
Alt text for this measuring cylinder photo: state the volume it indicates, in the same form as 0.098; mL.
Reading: 78; mL
